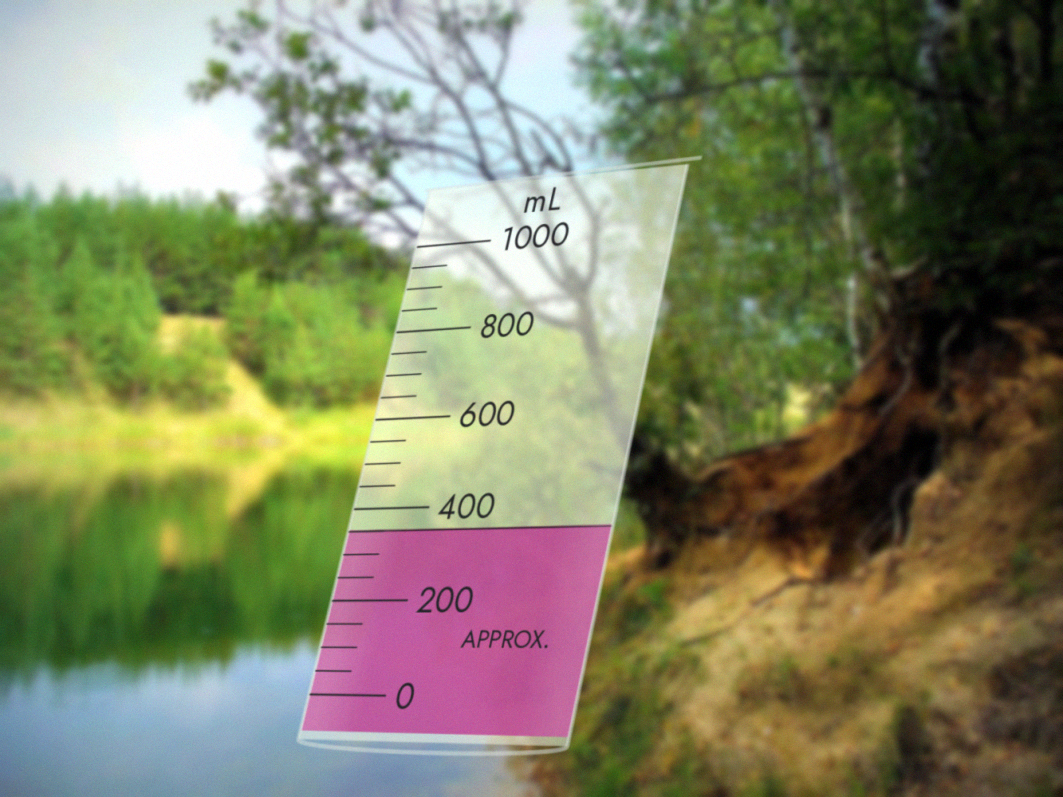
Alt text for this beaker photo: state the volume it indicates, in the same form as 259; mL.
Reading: 350; mL
